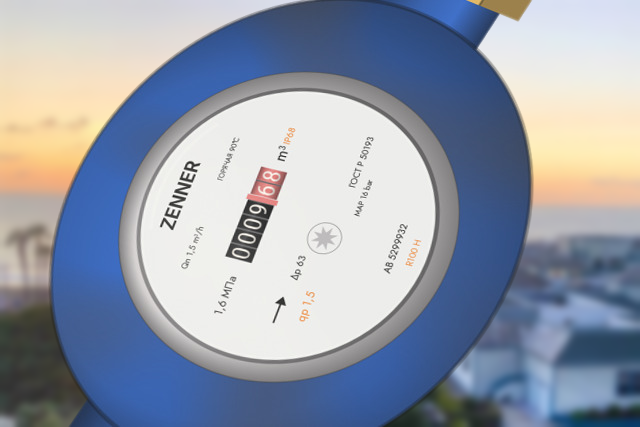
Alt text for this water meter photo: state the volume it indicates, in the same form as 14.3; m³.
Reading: 9.68; m³
